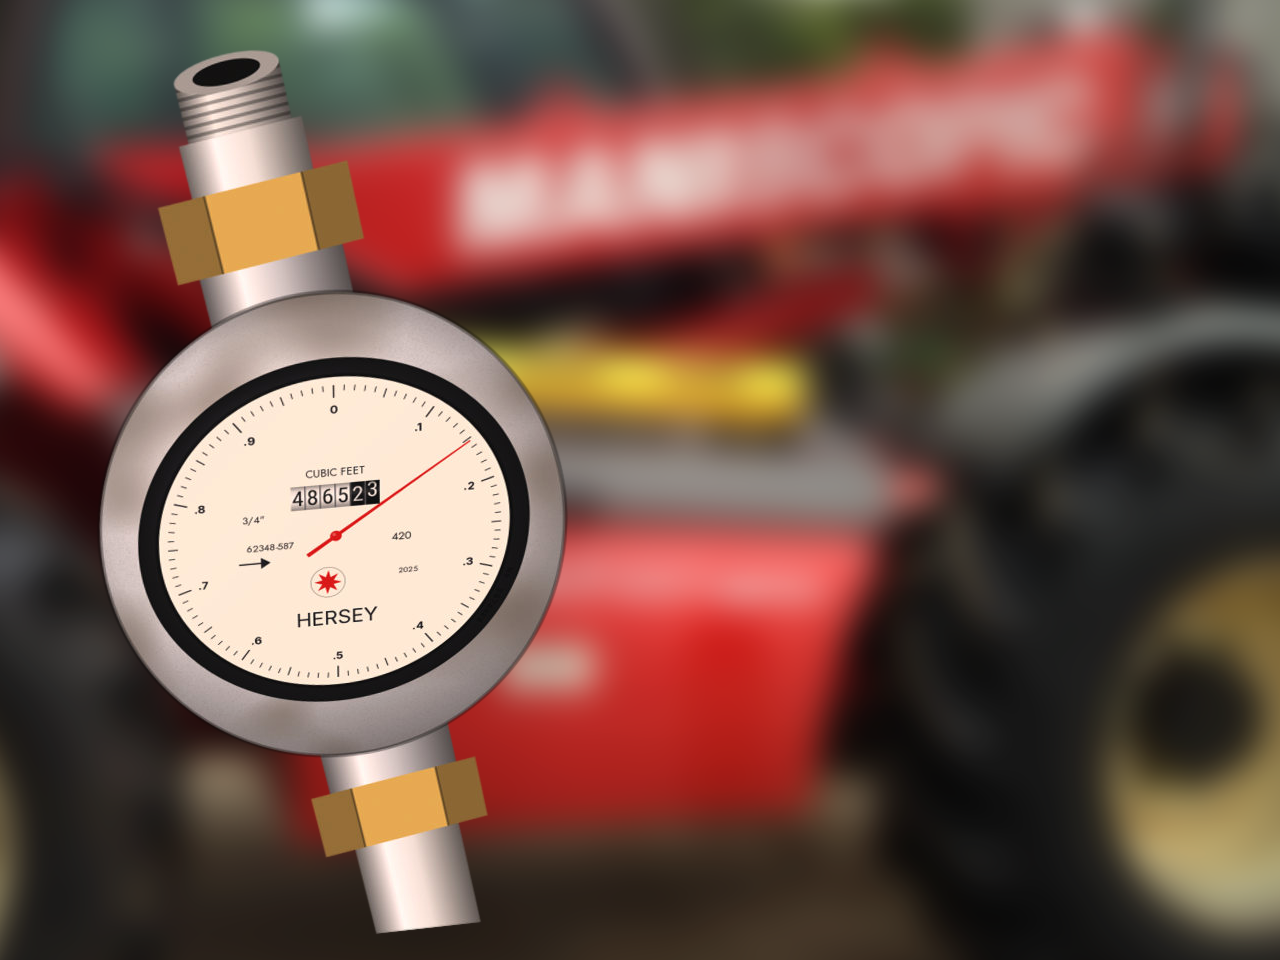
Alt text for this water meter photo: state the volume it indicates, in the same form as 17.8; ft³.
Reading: 486523.15; ft³
